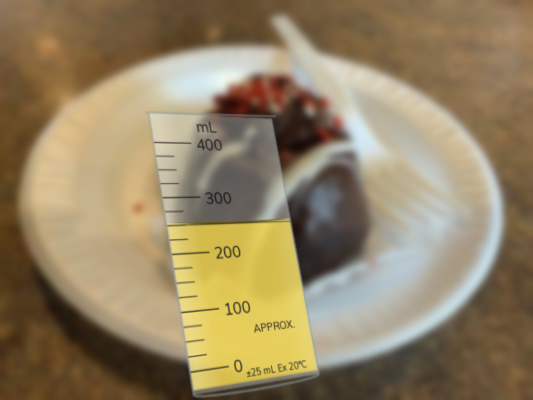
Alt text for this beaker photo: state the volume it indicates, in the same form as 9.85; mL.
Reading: 250; mL
